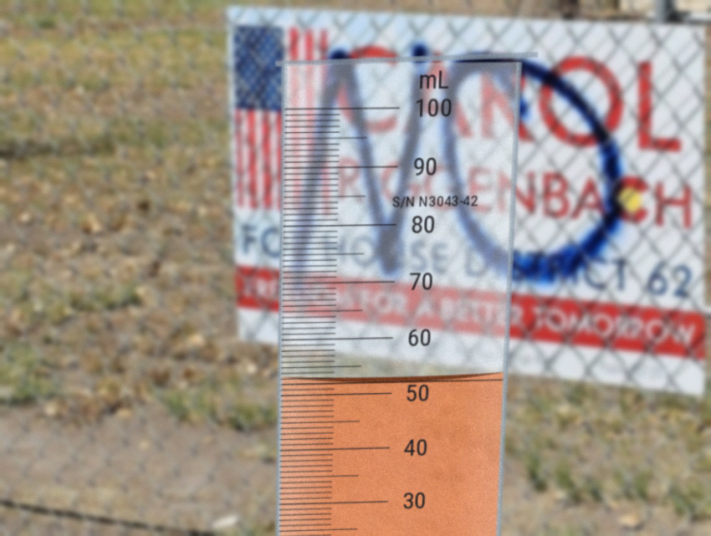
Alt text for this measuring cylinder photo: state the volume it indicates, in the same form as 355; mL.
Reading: 52; mL
